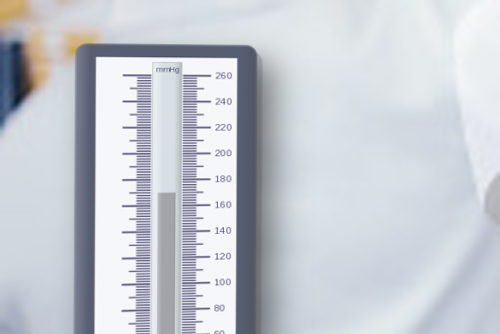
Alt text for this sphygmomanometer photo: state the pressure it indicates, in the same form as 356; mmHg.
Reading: 170; mmHg
